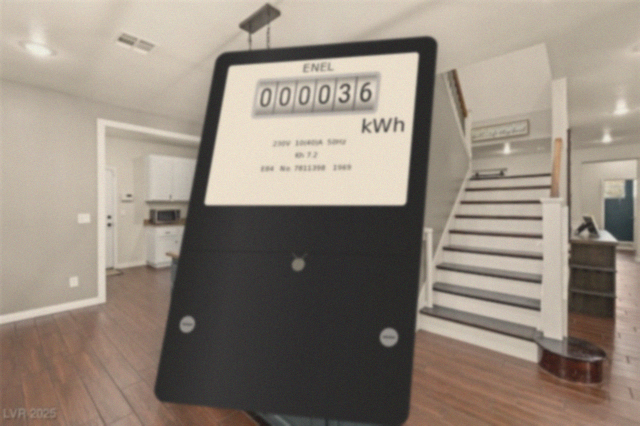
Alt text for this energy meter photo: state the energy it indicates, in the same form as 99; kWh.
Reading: 36; kWh
